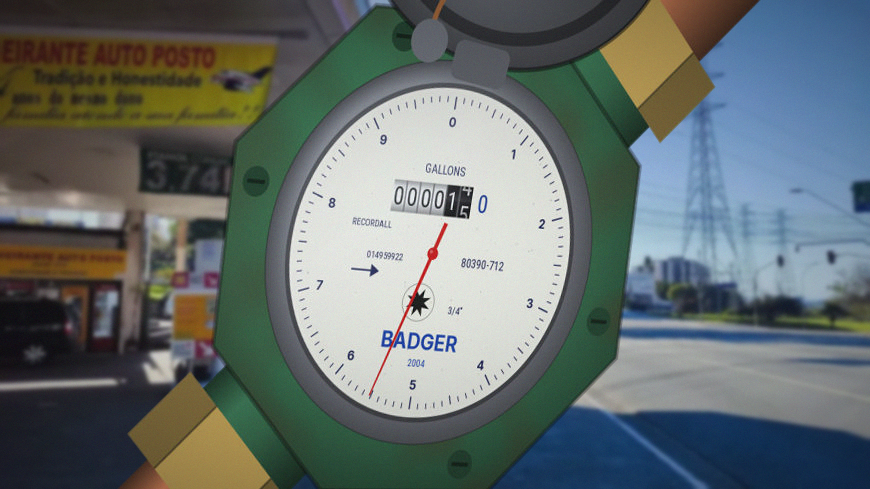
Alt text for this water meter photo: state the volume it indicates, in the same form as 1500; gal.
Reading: 145.5; gal
